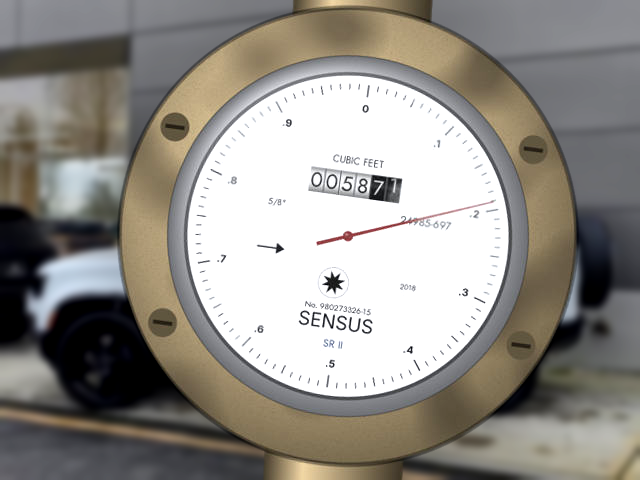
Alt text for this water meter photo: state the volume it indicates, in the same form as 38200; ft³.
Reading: 5871.19; ft³
